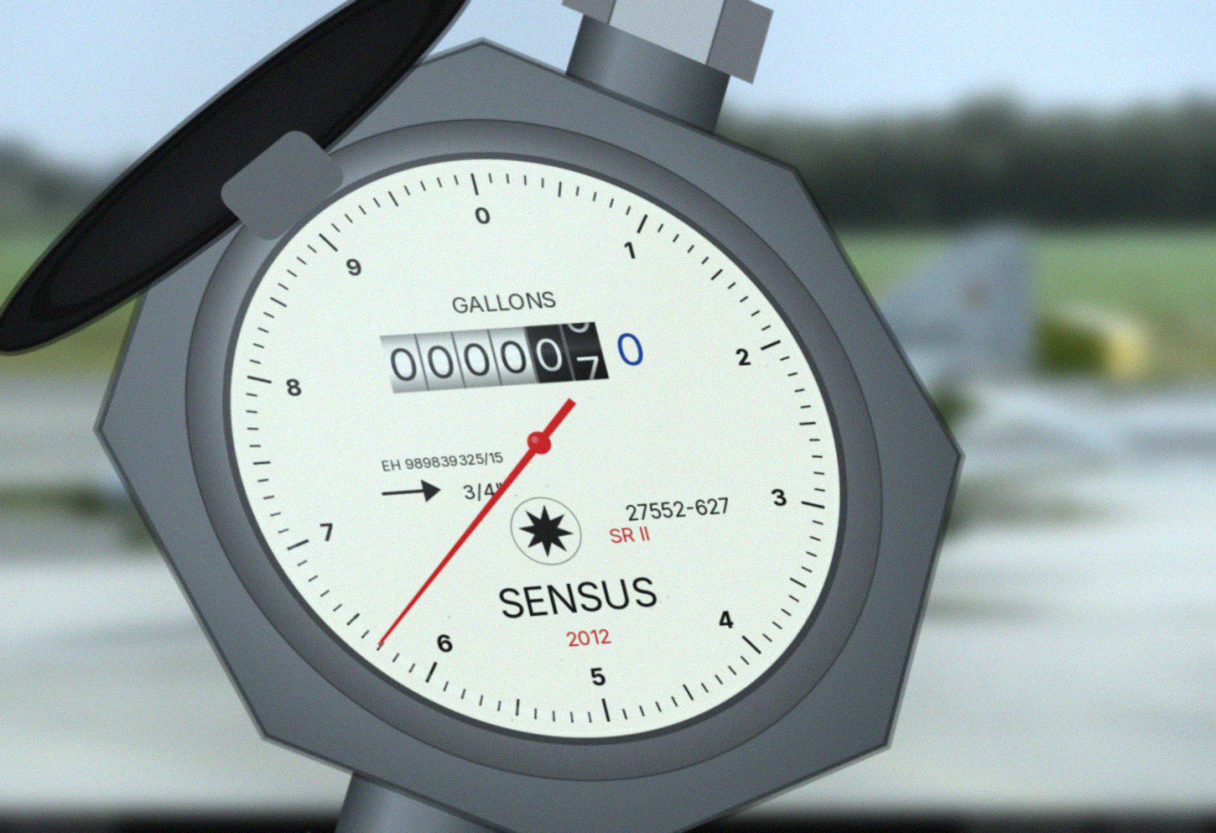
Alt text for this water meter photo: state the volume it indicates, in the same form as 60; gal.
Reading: 66.3; gal
